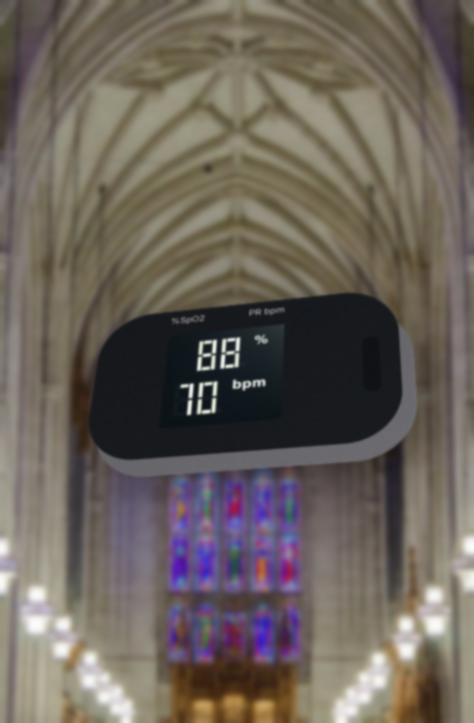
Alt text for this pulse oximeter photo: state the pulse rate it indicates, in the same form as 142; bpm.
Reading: 70; bpm
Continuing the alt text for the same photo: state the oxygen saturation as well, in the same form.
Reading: 88; %
